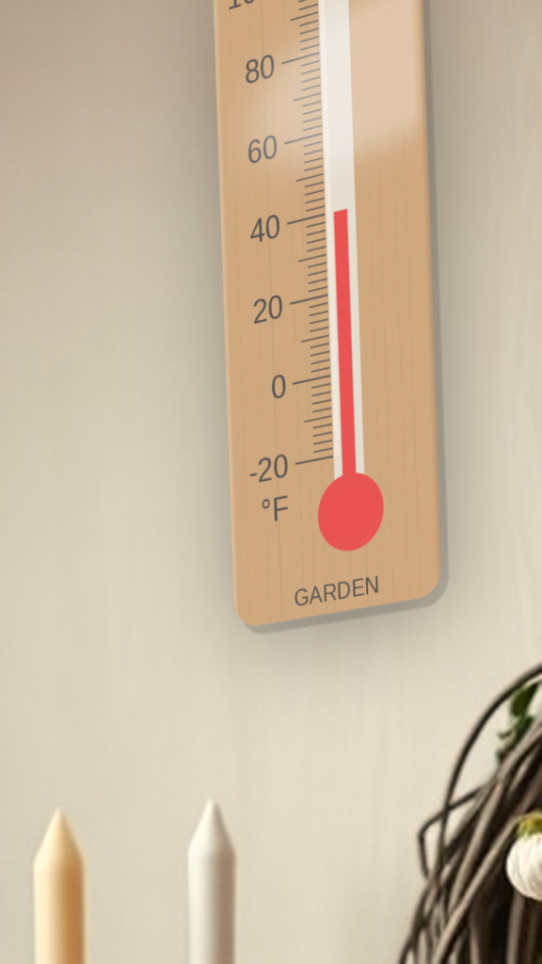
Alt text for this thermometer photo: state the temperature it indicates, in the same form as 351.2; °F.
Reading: 40; °F
